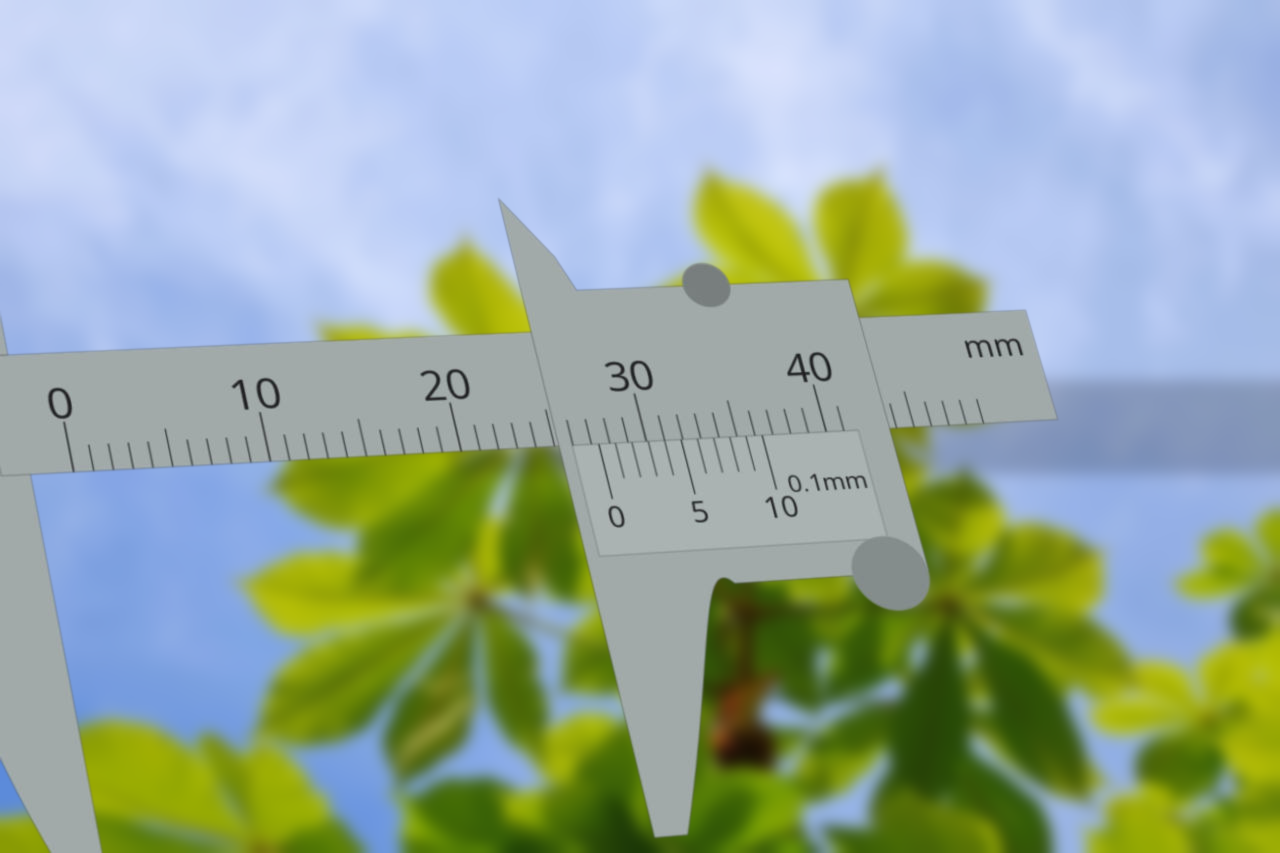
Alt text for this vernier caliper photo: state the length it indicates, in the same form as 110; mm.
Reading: 27.4; mm
